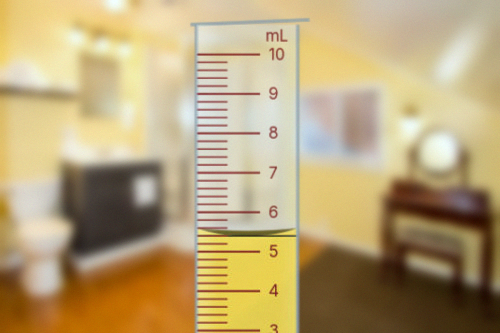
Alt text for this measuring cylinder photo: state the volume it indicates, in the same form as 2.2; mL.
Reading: 5.4; mL
